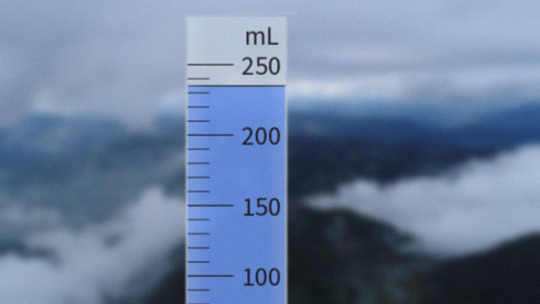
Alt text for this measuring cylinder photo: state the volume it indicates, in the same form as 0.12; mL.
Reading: 235; mL
